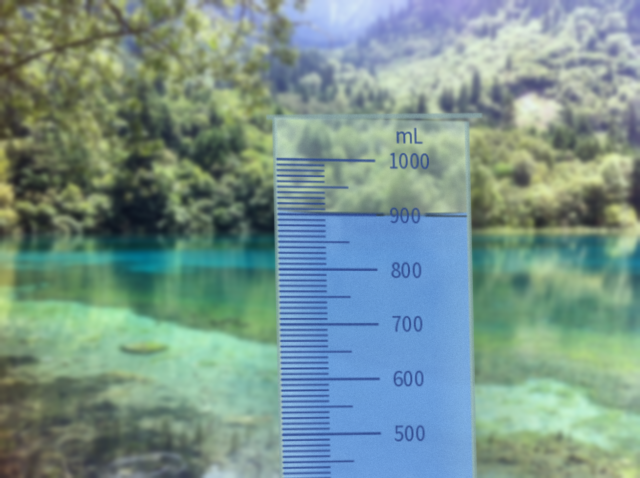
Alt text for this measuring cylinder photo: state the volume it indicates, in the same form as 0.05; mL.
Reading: 900; mL
